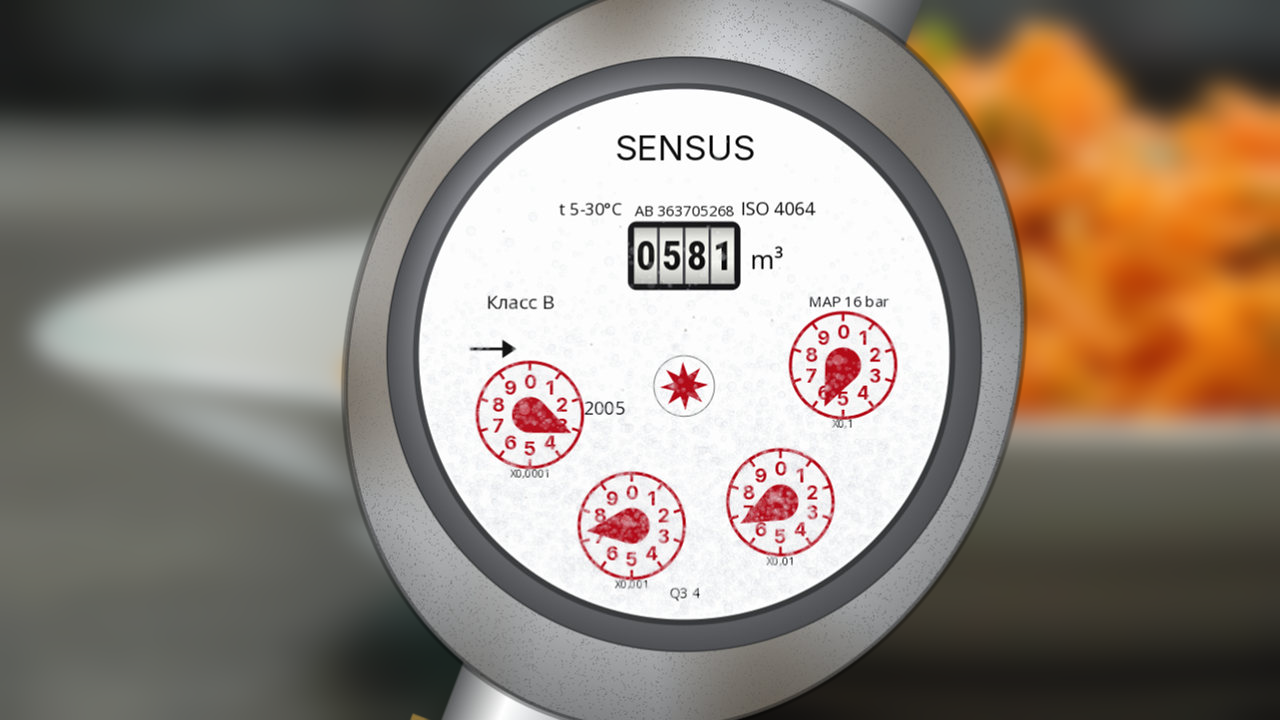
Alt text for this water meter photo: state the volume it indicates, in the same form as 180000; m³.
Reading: 581.5673; m³
